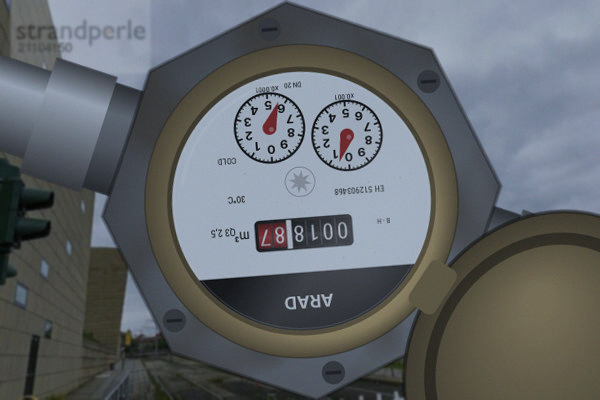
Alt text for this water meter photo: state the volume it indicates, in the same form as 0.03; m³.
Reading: 18.8705; m³
